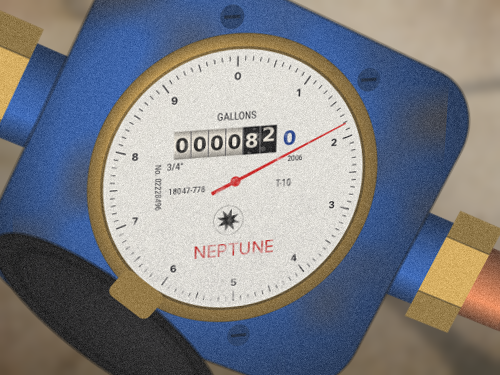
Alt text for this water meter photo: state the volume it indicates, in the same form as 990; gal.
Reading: 821.8; gal
